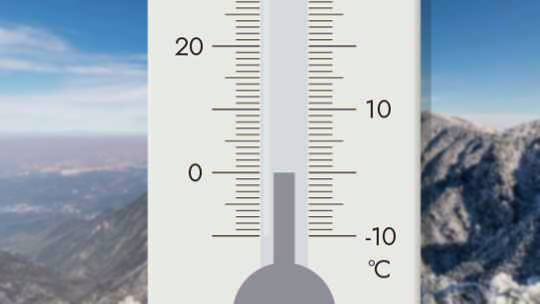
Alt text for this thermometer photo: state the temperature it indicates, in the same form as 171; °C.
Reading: 0; °C
